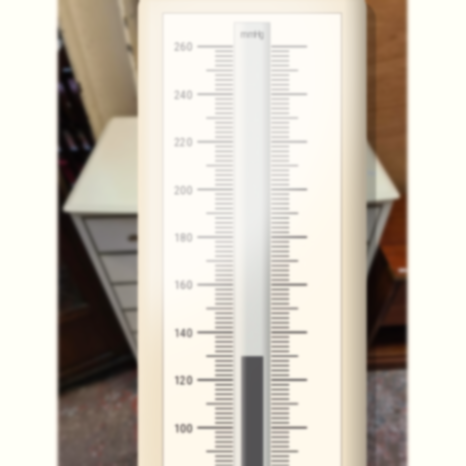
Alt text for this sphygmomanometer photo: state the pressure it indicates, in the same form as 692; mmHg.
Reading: 130; mmHg
